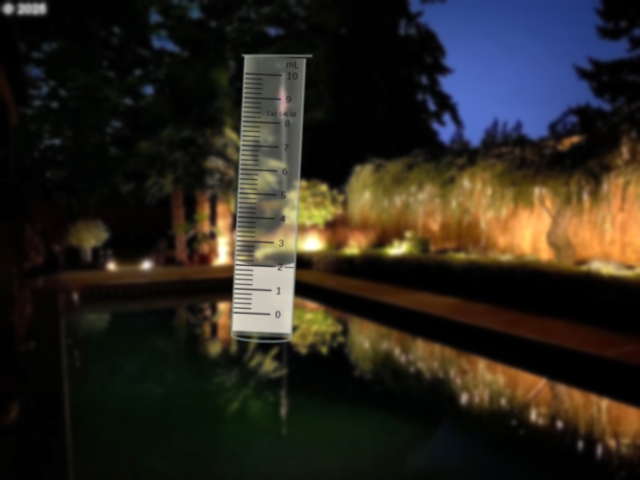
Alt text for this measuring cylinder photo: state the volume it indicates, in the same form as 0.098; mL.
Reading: 2; mL
